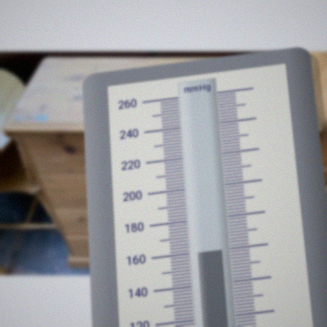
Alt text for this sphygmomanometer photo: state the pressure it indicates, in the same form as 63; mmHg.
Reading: 160; mmHg
